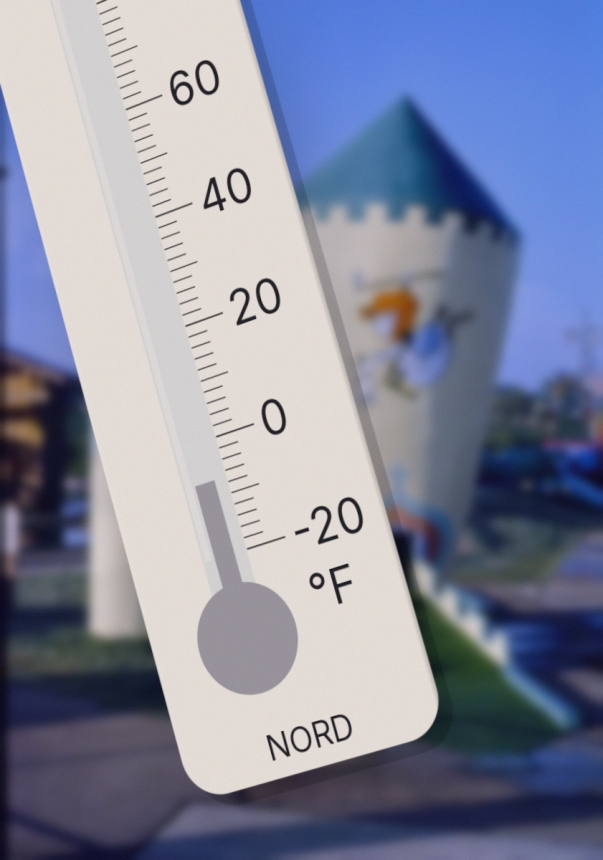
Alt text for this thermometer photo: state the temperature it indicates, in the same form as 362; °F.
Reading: -7; °F
